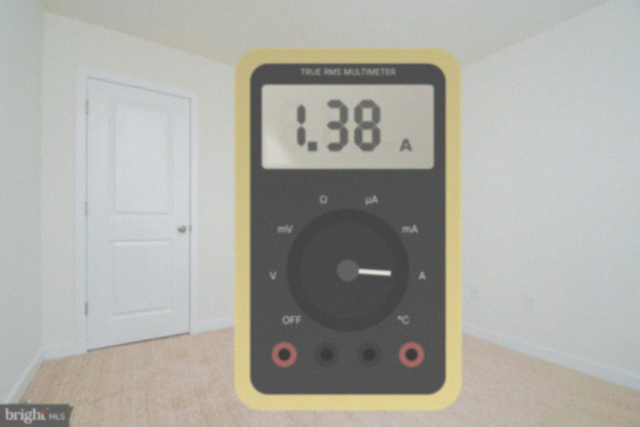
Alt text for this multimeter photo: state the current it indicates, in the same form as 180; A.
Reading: 1.38; A
